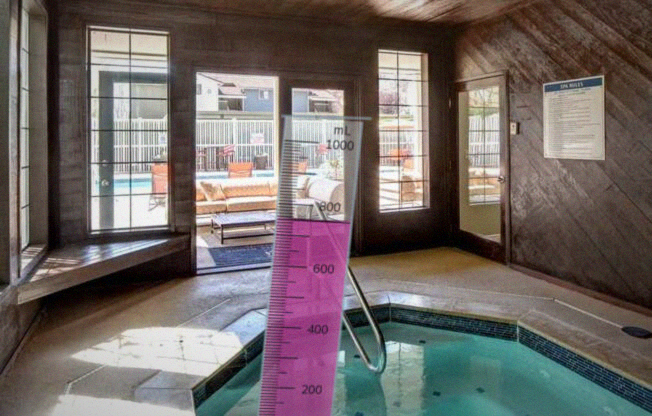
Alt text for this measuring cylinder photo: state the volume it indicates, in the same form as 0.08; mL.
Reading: 750; mL
